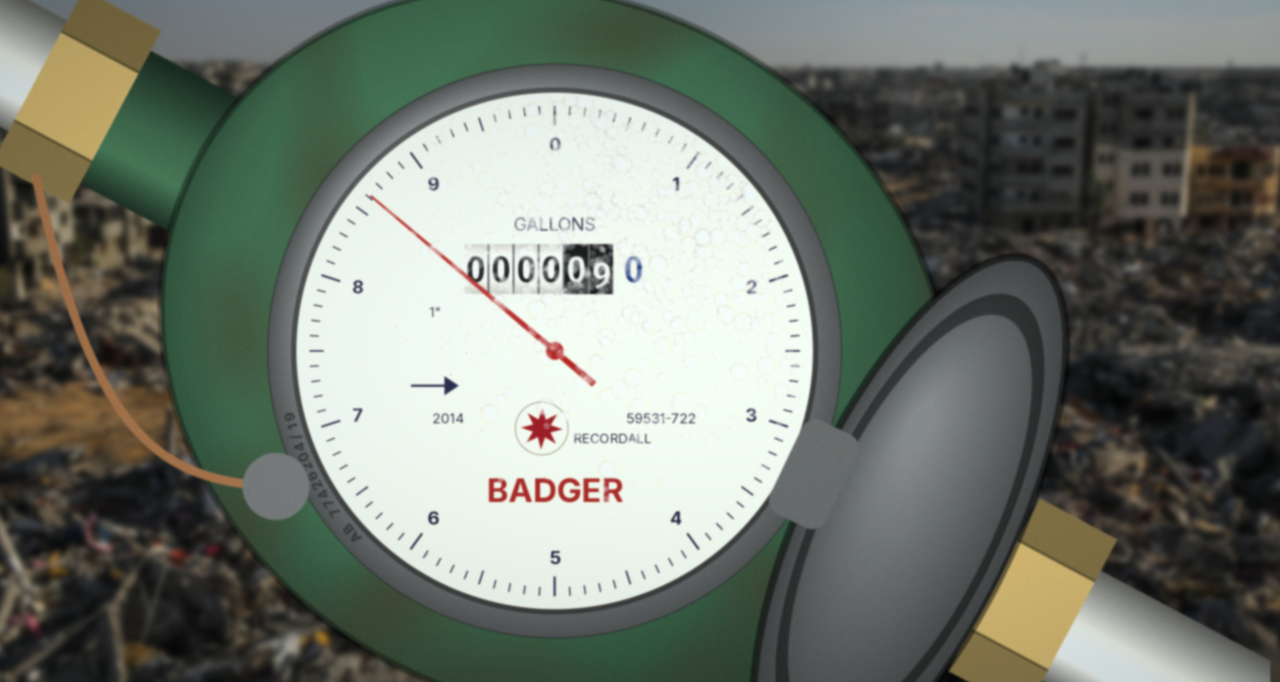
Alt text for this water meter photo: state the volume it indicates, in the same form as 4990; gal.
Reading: 88.6; gal
